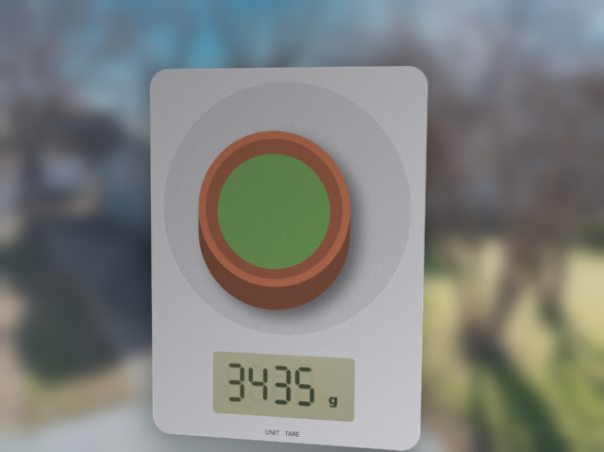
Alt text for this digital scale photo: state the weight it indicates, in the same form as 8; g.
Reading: 3435; g
